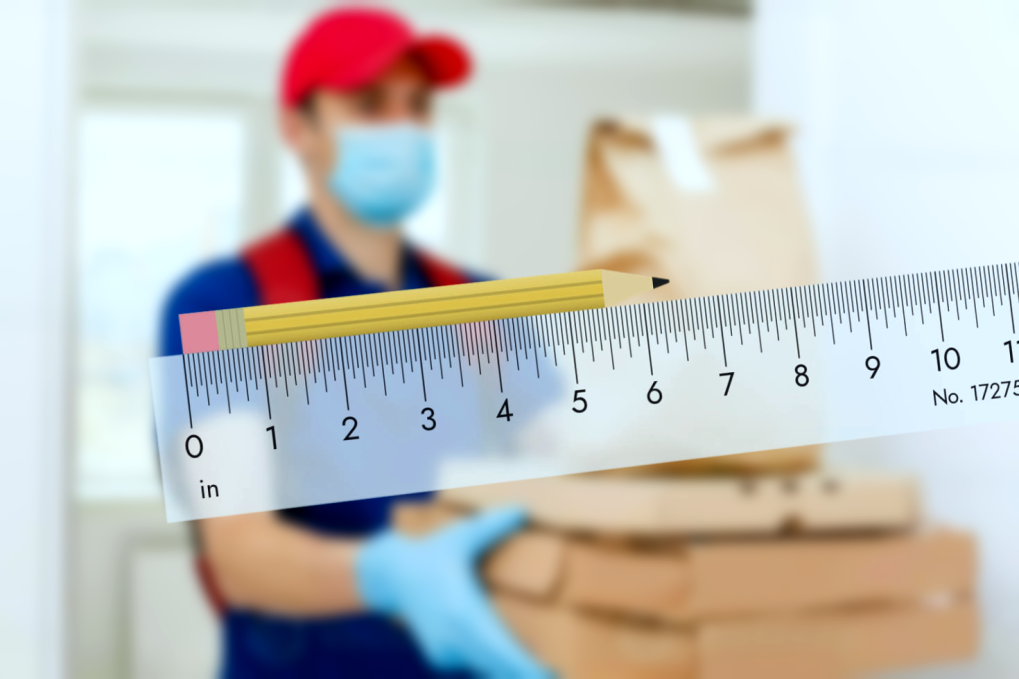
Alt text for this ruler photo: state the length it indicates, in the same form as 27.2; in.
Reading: 6.375; in
